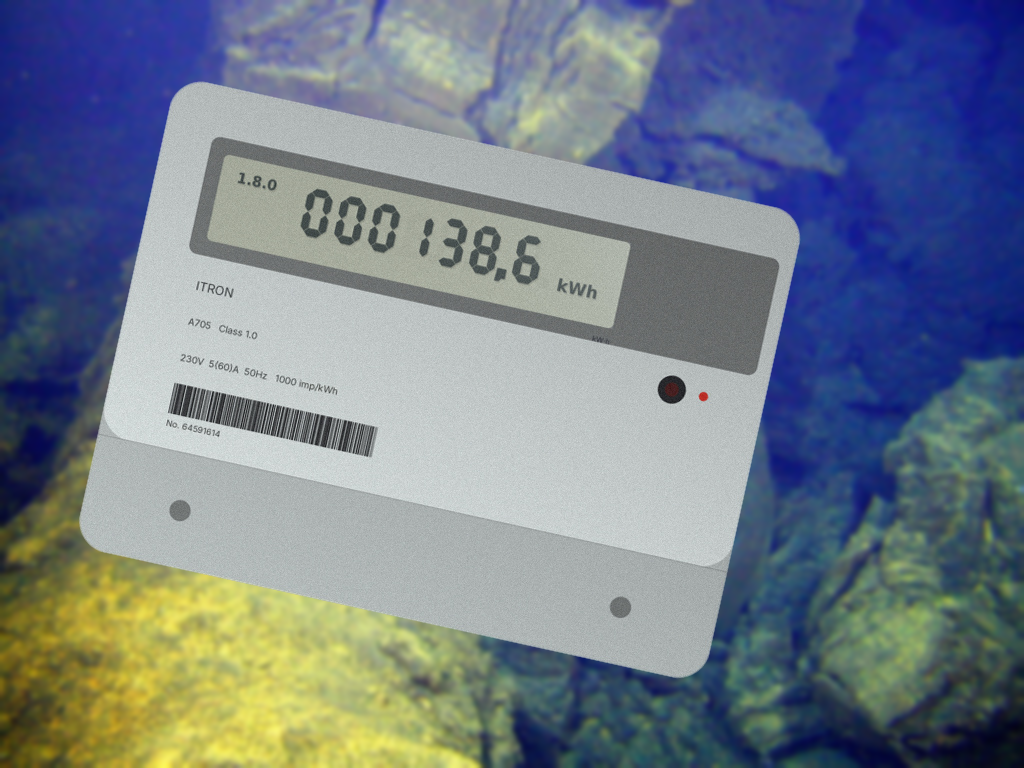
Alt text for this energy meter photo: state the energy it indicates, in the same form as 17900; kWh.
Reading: 138.6; kWh
